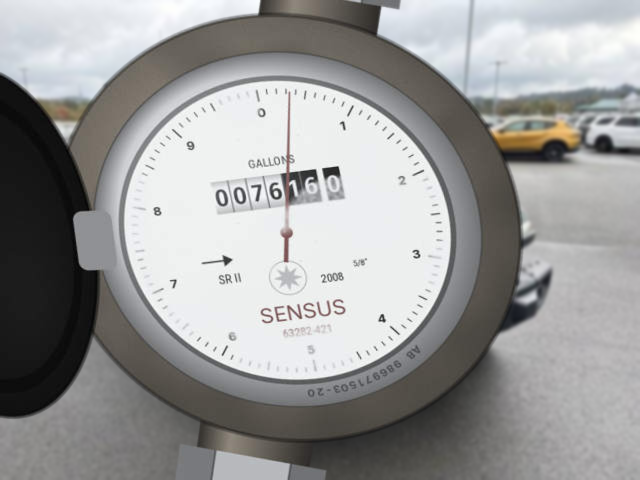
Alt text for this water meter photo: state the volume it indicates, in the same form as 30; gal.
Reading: 76160.3; gal
